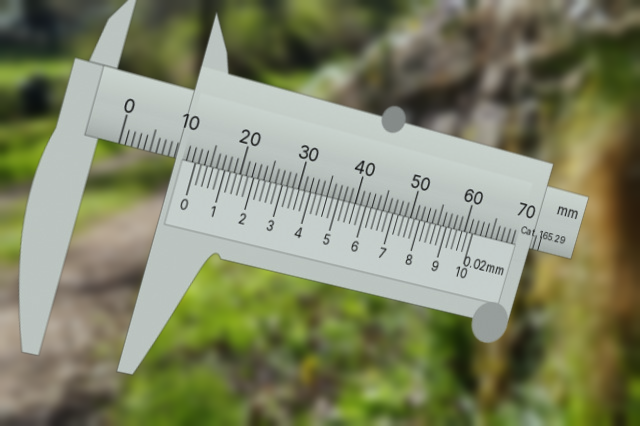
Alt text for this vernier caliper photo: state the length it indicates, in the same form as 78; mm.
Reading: 12.5; mm
